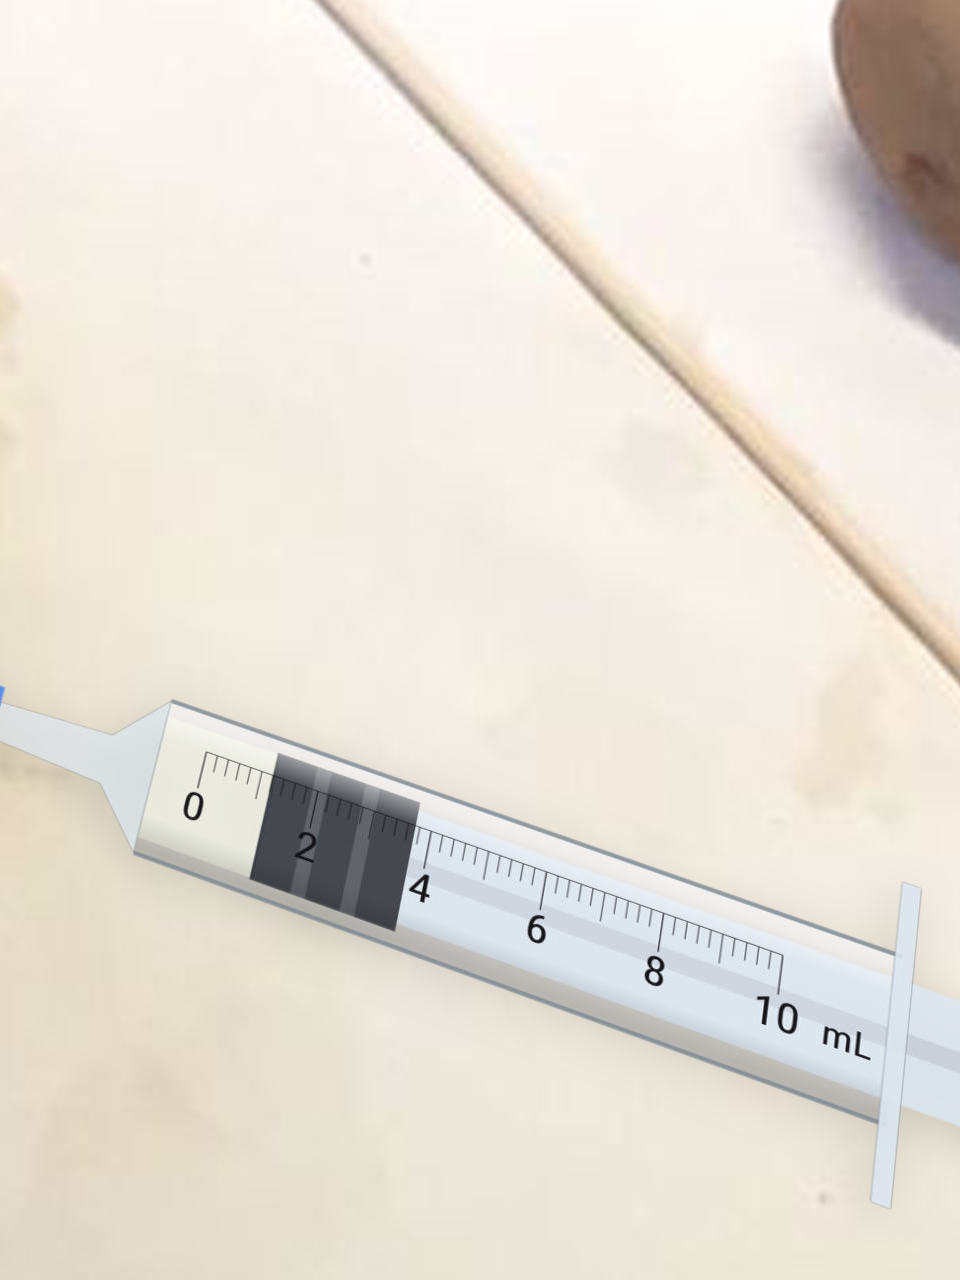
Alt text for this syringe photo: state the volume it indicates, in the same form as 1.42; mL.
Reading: 1.2; mL
